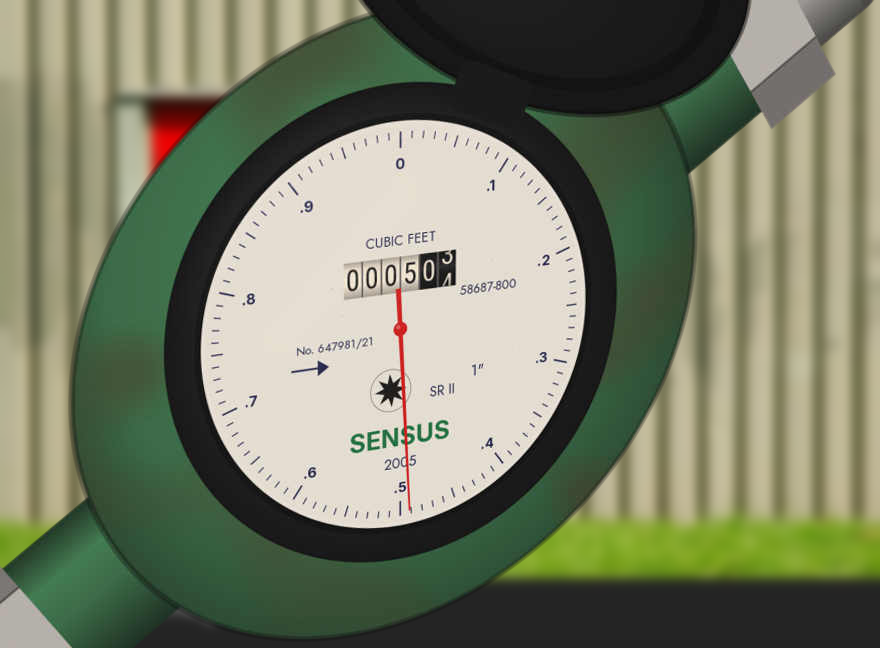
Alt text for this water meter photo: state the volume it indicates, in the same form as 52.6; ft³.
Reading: 503.49; ft³
